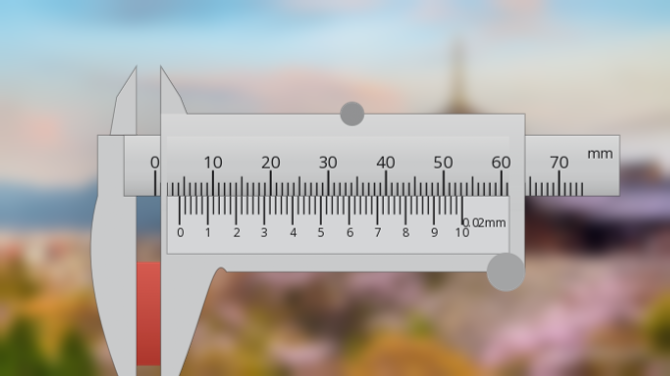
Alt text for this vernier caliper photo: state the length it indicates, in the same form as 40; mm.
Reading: 4.2; mm
